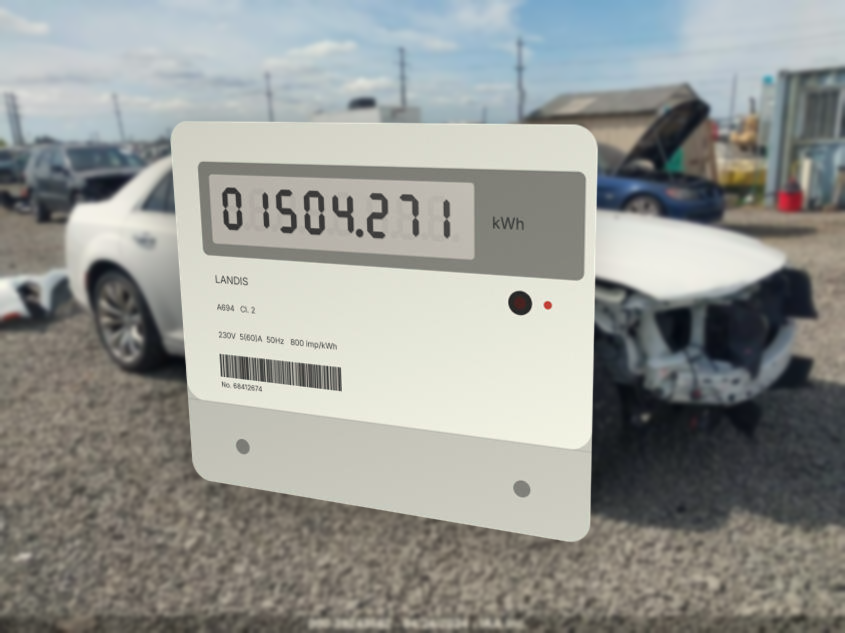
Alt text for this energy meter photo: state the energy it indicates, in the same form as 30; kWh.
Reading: 1504.271; kWh
